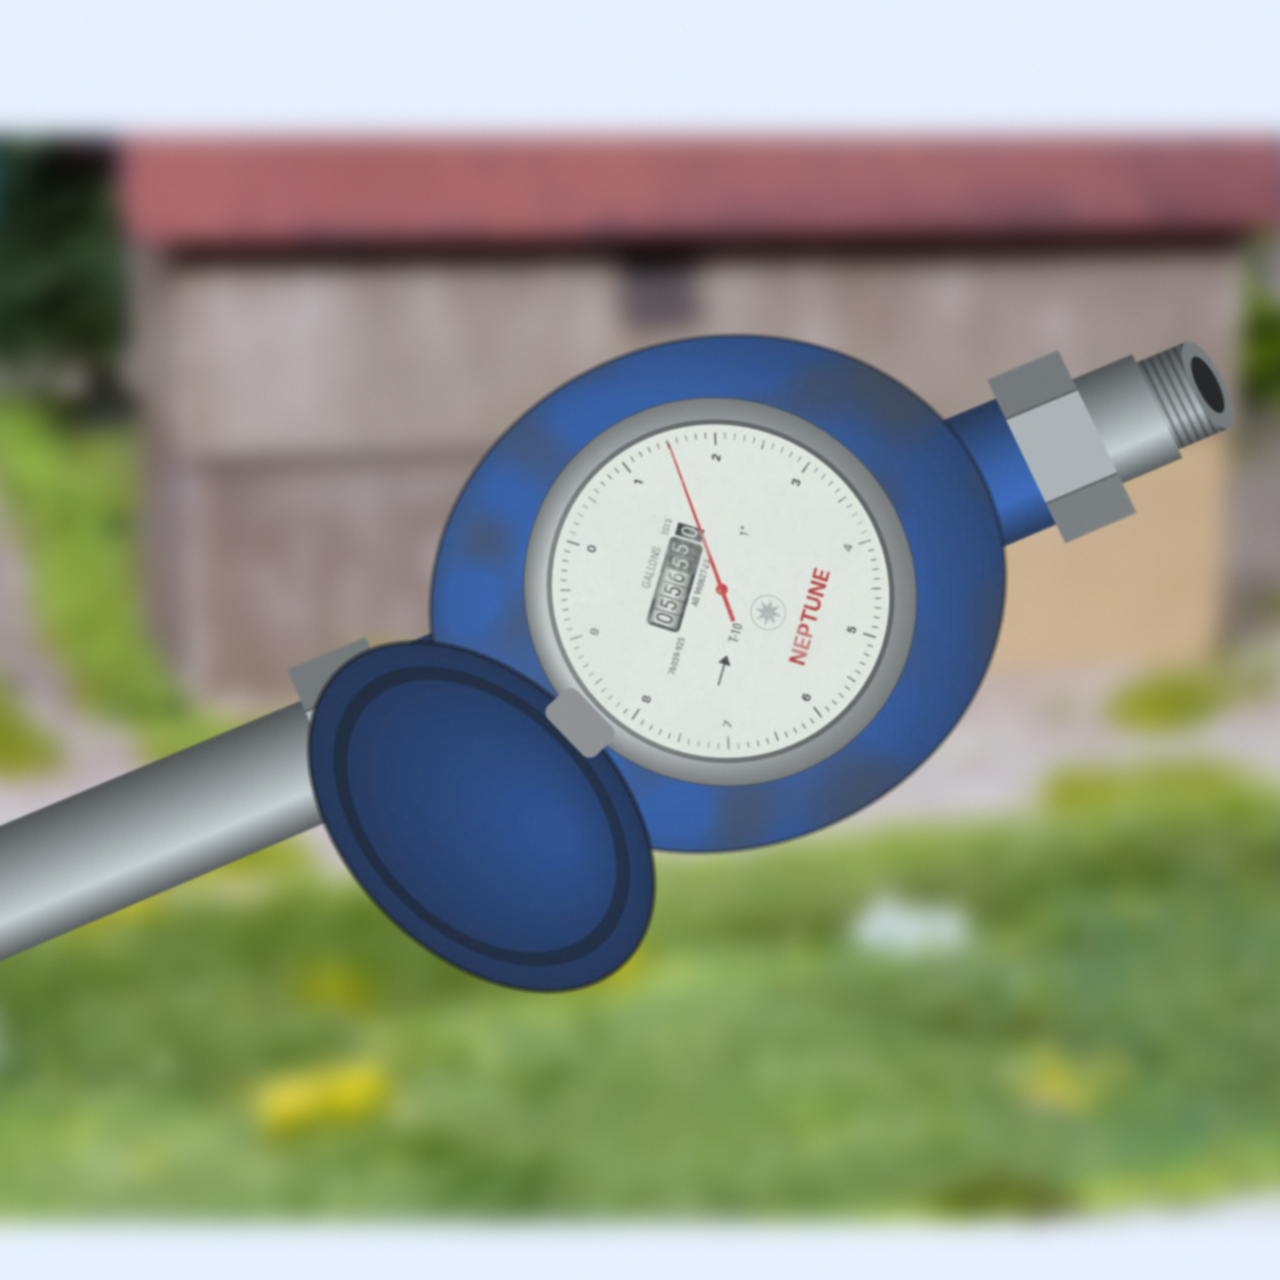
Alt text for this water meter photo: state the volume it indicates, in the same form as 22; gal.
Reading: 556551.5; gal
